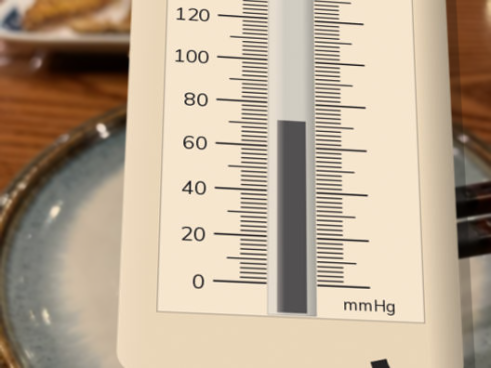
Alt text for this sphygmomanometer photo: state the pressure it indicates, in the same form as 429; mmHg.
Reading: 72; mmHg
